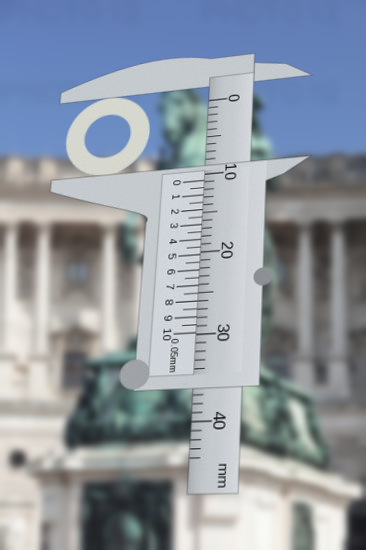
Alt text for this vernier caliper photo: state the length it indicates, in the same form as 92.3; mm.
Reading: 10.8; mm
